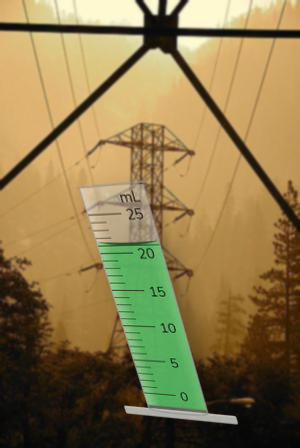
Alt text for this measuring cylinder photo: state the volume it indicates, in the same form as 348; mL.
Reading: 21; mL
